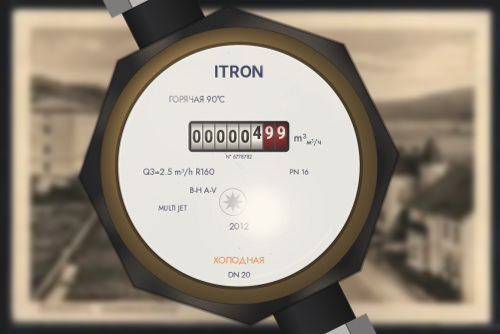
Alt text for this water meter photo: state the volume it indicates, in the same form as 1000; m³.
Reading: 4.99; m³
